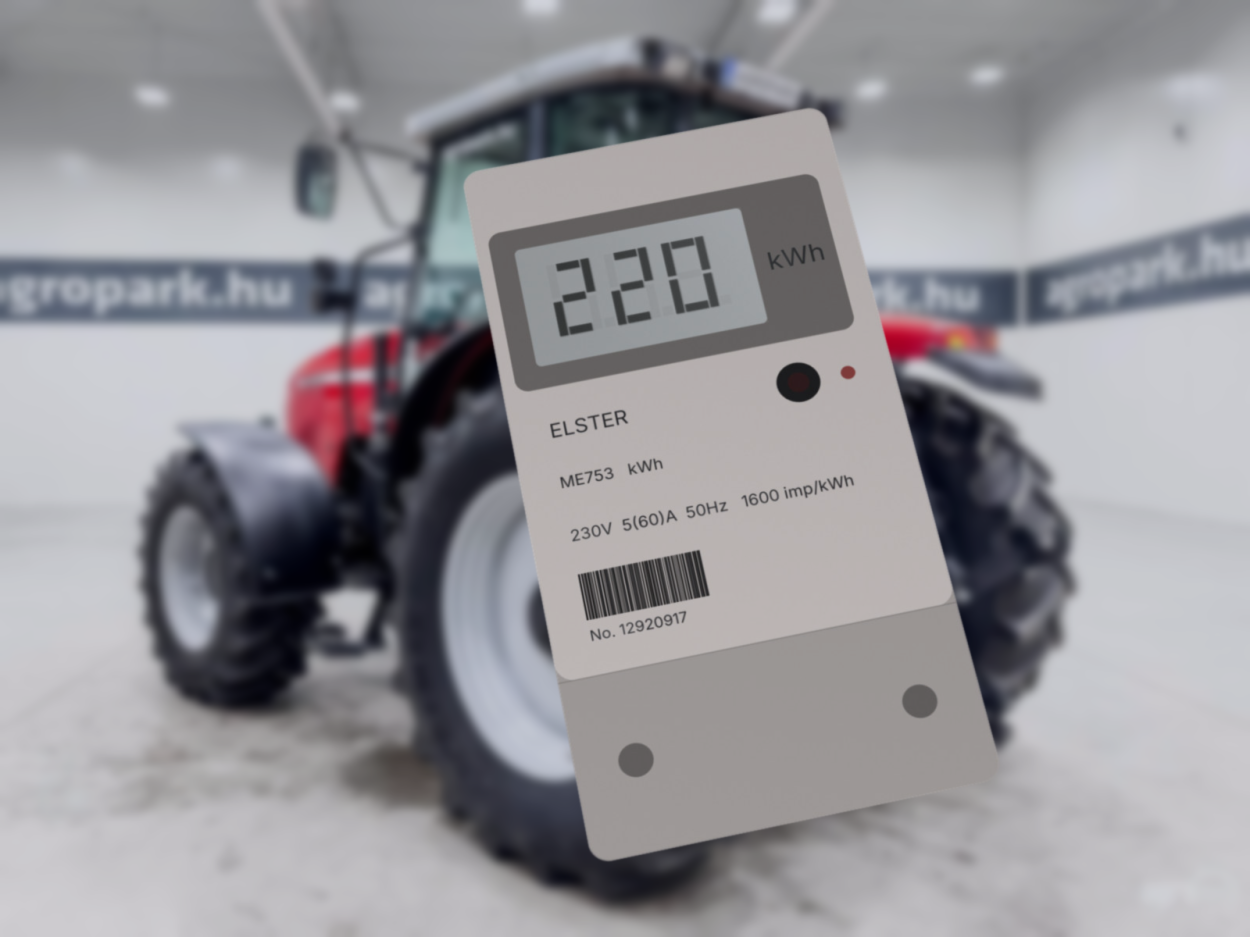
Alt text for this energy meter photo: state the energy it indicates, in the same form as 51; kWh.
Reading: 220; kWh
